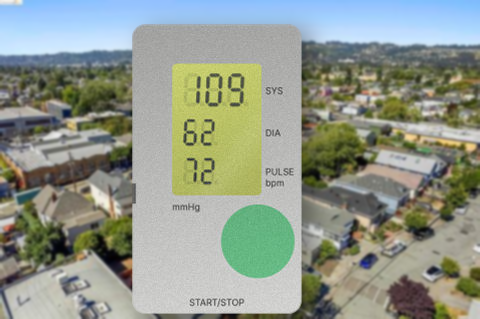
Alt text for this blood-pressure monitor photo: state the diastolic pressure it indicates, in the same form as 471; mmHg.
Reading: 62; mmHg
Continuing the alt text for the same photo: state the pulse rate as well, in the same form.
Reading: 72; bpm
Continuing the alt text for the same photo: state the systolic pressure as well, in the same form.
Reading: 109; mmHg
